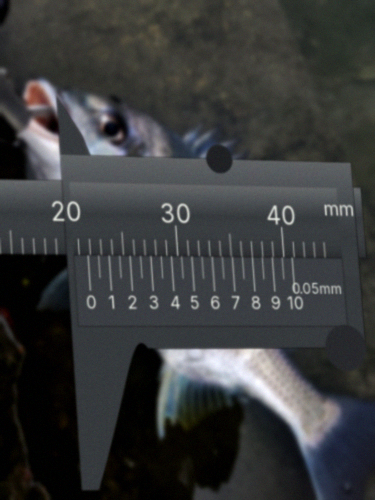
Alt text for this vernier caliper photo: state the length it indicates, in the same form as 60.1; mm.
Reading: 21.8; mm
